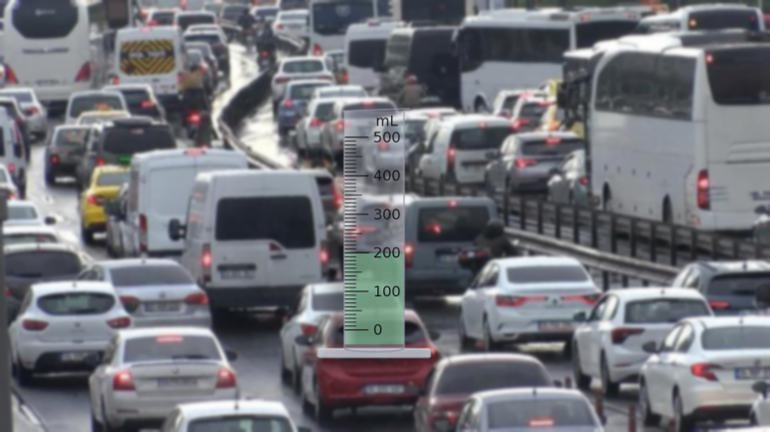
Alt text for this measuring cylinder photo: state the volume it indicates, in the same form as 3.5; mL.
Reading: 200; mL
